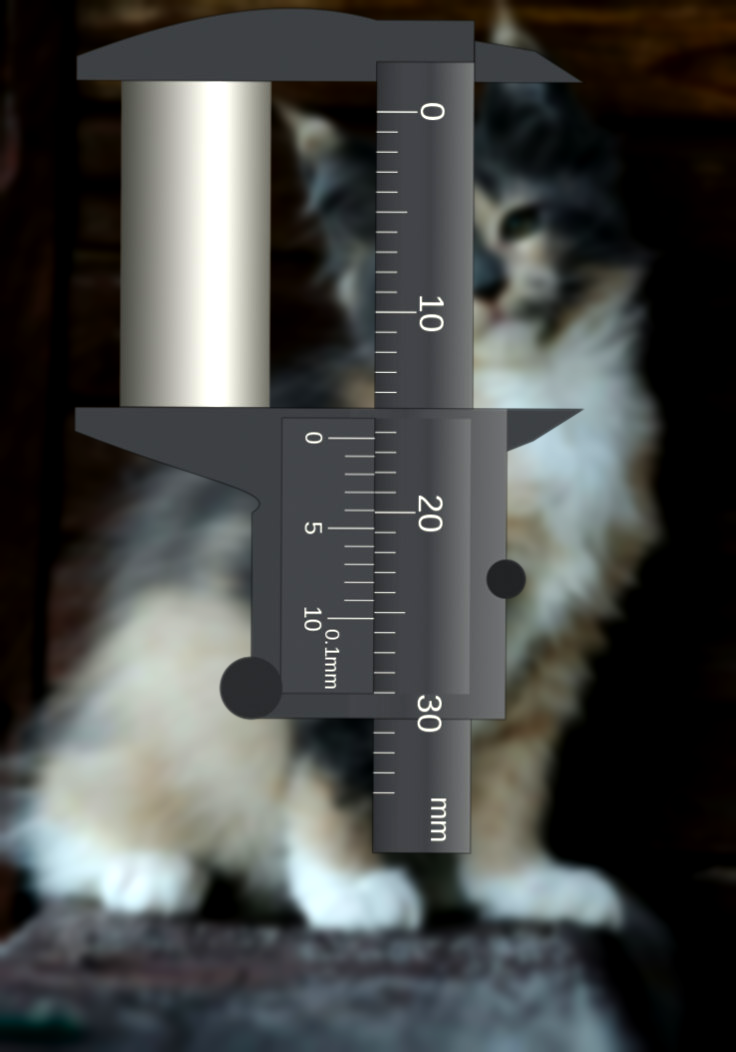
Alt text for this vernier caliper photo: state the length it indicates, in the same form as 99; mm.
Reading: 16.3; mm
